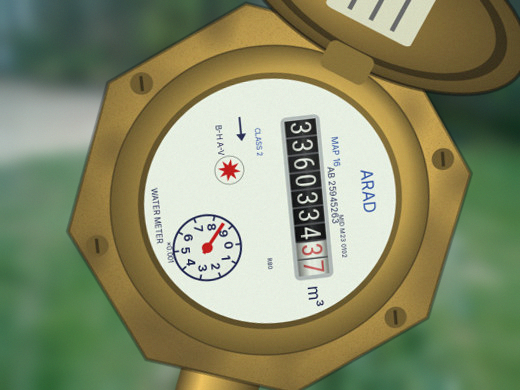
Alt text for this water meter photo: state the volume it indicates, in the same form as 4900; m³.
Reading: 3360334.378; m³
